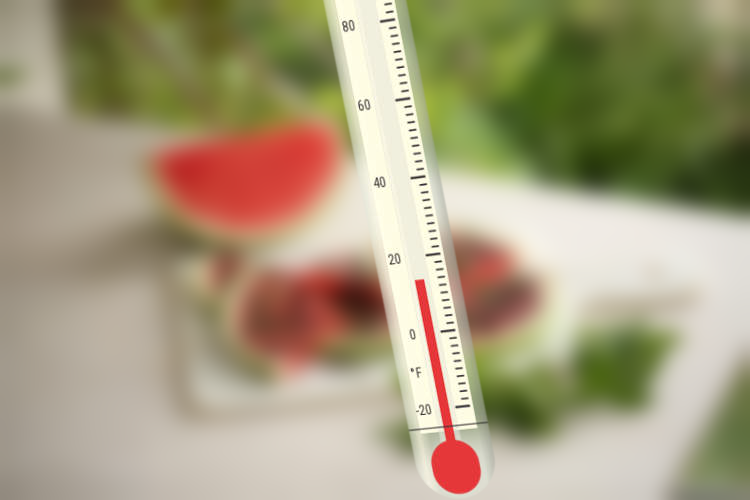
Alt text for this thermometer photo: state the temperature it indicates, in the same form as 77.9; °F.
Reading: 14; °F
